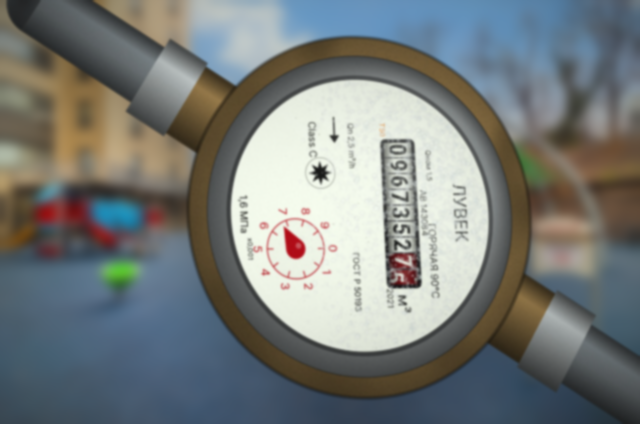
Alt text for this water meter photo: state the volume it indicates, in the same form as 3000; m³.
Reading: 967352.746; m³
